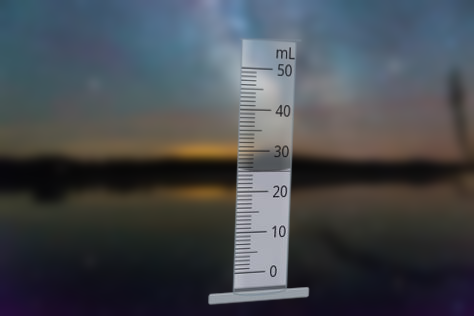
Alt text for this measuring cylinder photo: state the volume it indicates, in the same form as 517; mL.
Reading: 25; mL
